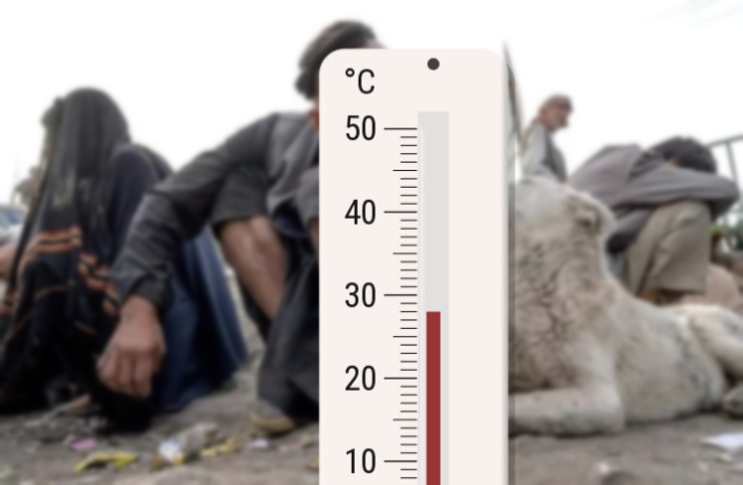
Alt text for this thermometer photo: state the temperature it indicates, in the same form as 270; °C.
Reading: 28; °C
